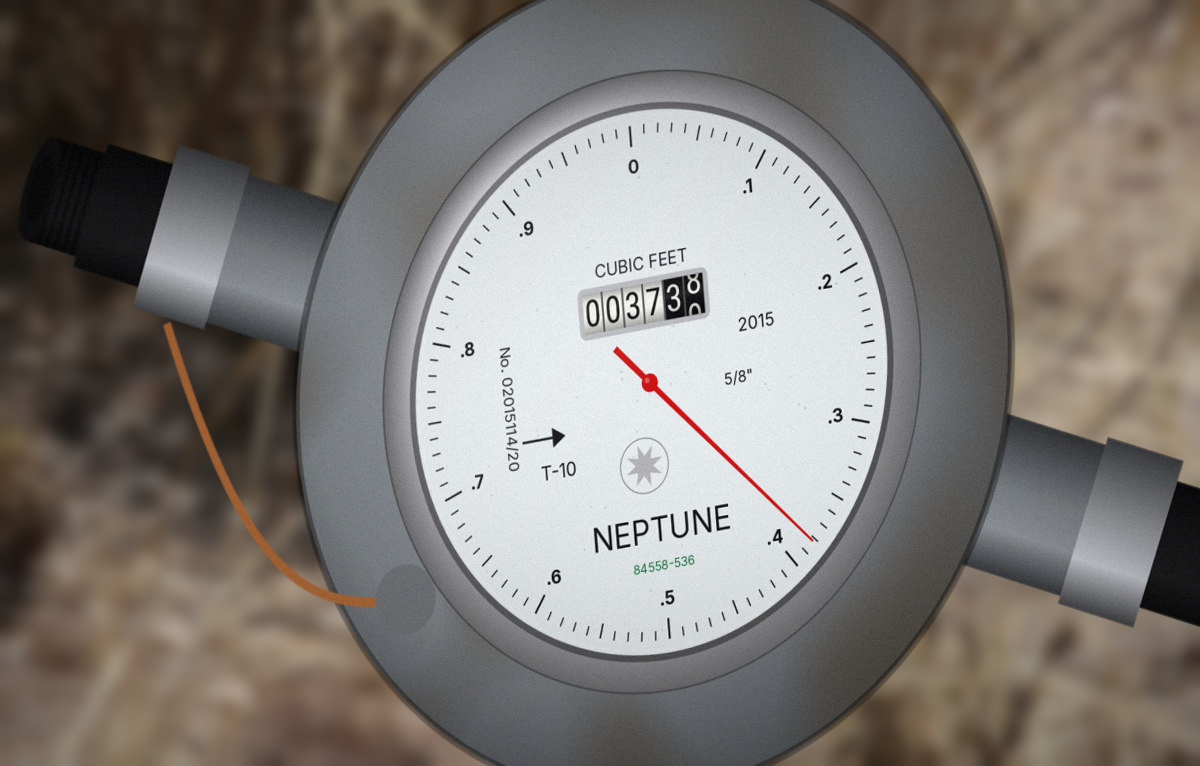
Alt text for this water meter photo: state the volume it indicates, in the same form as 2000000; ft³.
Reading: 3738.38; ft³
